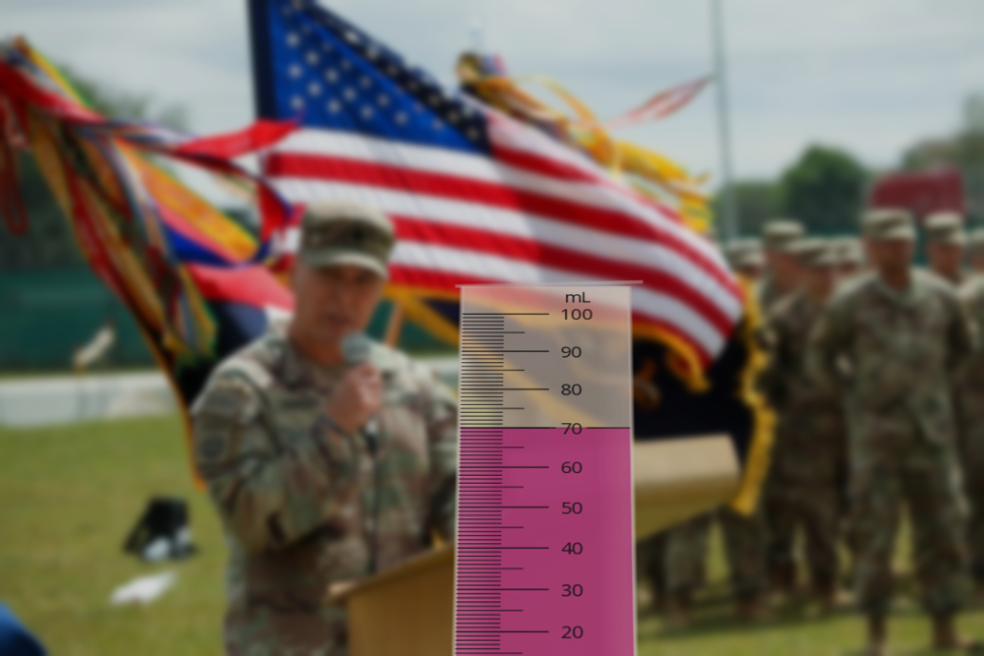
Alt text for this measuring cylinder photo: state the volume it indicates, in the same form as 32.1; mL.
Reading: 70; mL
